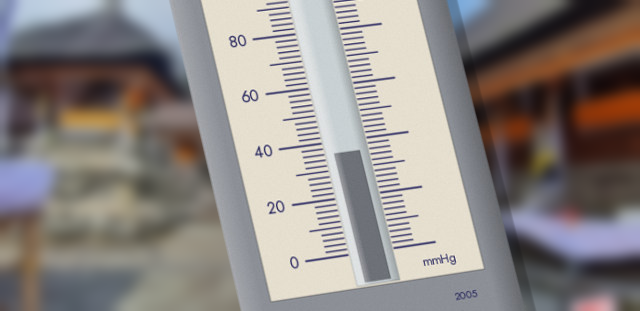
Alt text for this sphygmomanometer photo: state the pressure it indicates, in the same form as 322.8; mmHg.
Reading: 36; mmHg
